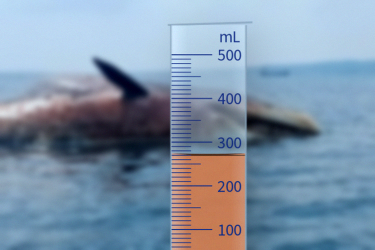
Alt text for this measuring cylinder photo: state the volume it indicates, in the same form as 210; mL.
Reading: 270; mL
